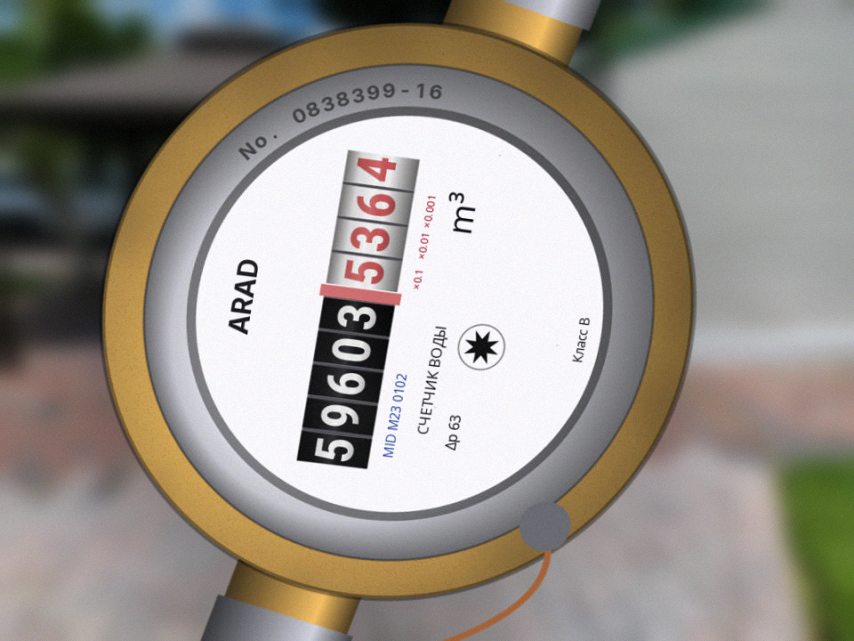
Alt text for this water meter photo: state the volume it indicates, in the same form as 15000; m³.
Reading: 59603.5364; m³
